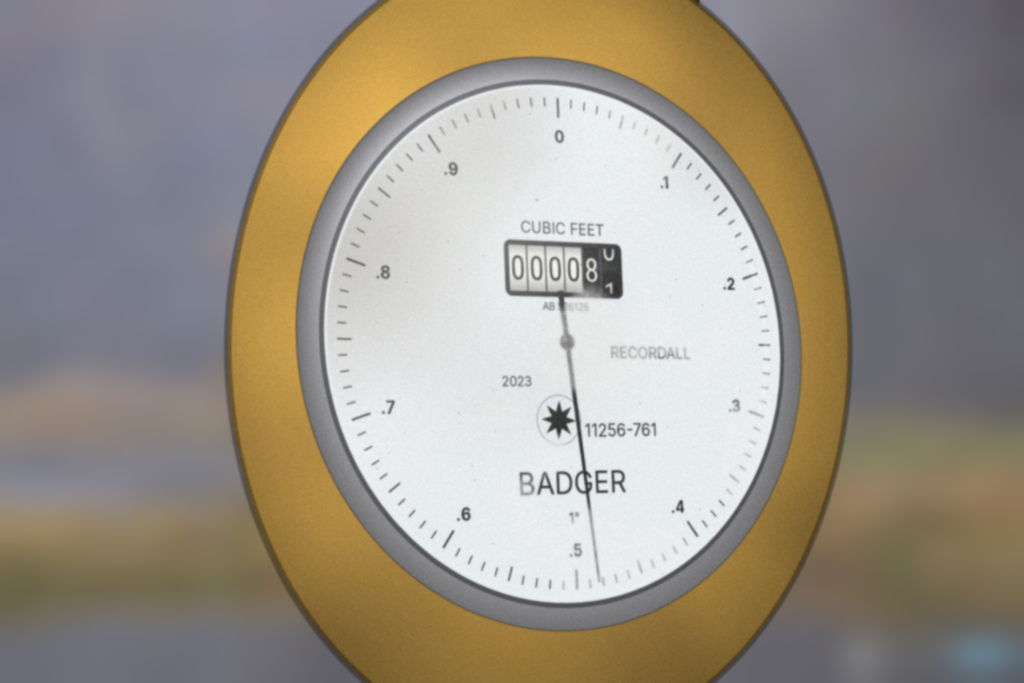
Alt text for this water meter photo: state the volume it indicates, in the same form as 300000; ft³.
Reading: 80.48; ft³
